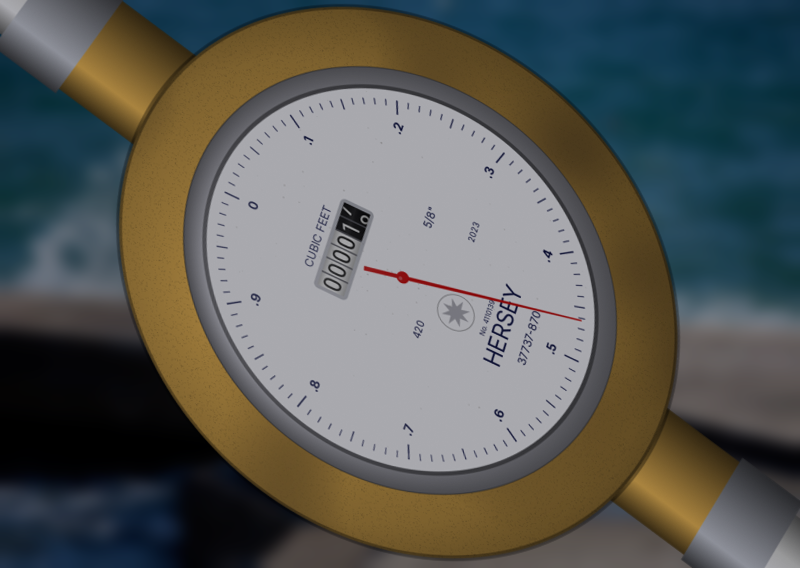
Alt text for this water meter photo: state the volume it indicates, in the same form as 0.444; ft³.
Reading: 17.46; ft³
